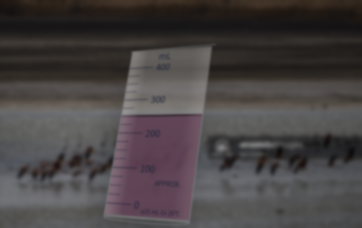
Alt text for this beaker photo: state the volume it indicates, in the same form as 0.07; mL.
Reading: 250; mL
